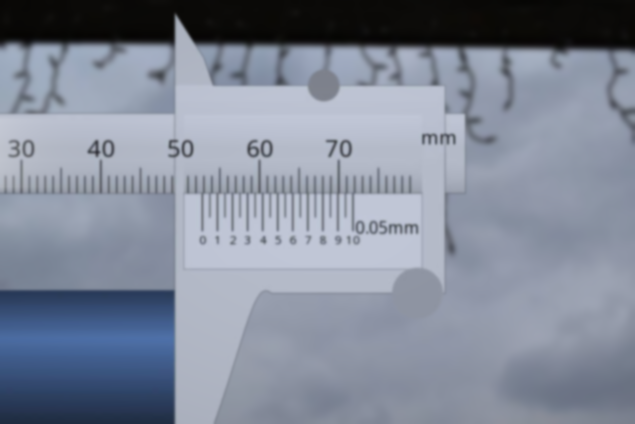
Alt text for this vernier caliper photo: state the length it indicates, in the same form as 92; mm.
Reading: 52.8; mm
